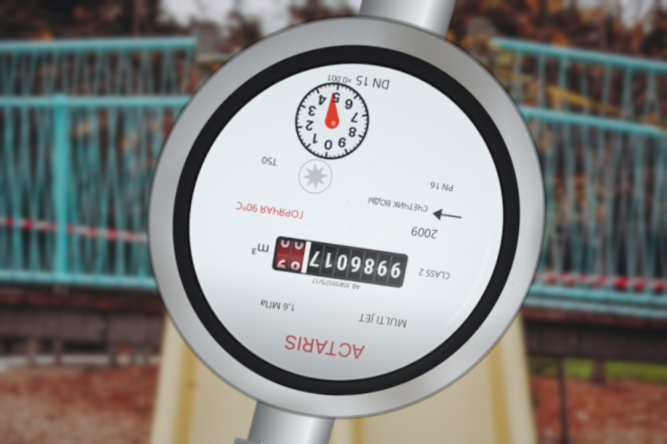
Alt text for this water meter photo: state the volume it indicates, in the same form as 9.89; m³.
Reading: 9986017.894; m³
